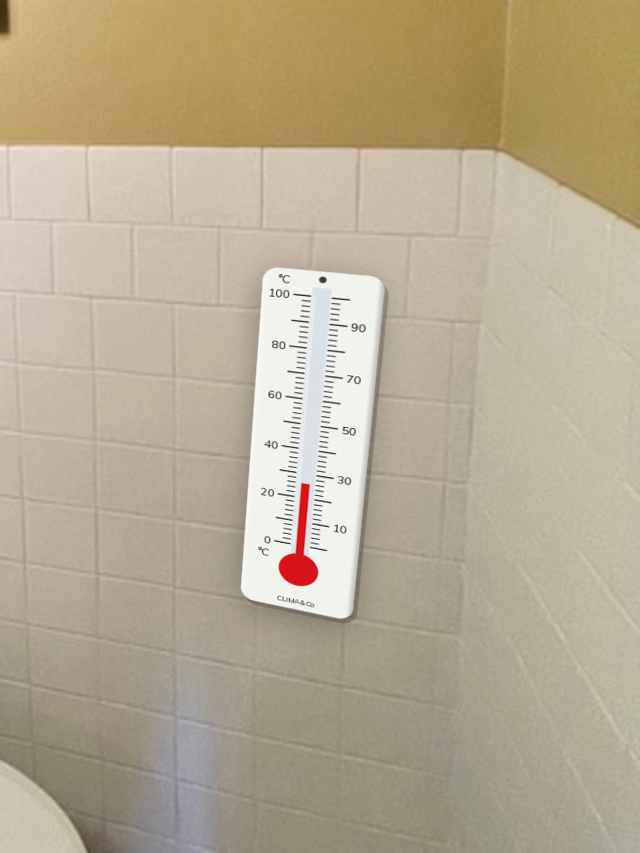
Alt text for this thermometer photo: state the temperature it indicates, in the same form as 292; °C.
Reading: 26; °C
